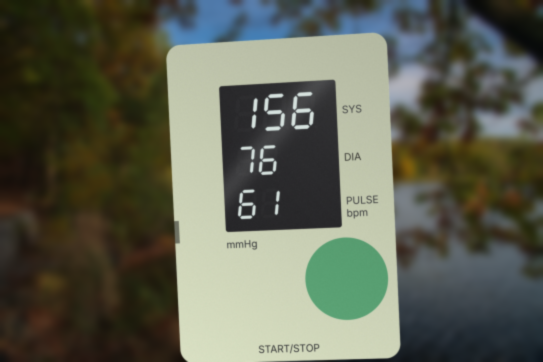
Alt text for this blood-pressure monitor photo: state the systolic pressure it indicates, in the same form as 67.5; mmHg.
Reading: 156; mmHg
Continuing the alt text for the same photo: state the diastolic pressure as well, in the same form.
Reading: 76; mmHg
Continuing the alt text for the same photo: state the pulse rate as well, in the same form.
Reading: 61; bpm
